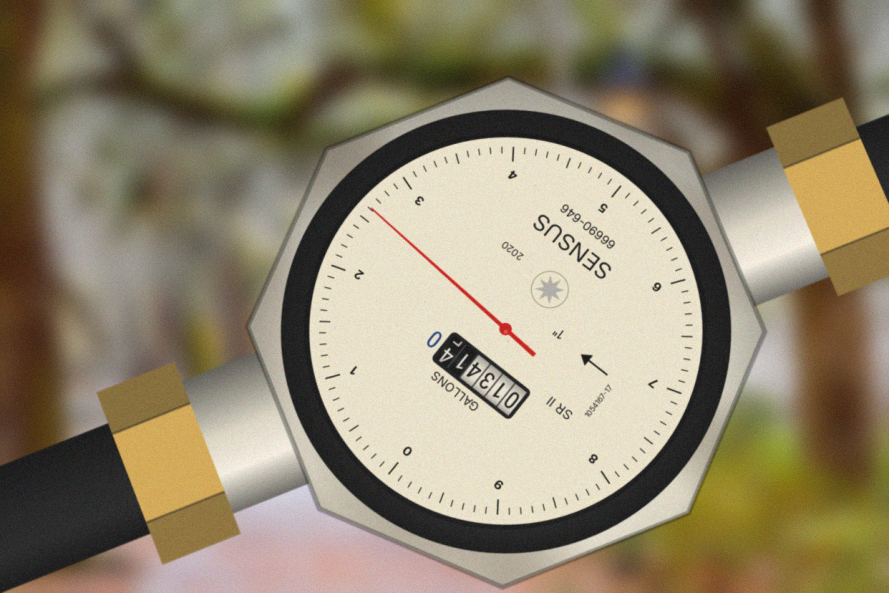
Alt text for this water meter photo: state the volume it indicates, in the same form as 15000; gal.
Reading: 134142.6; gal
